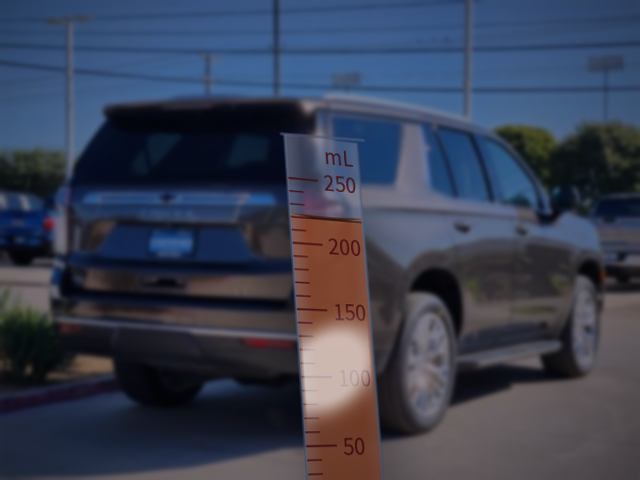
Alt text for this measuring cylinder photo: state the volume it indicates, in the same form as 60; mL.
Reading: 220; mL
